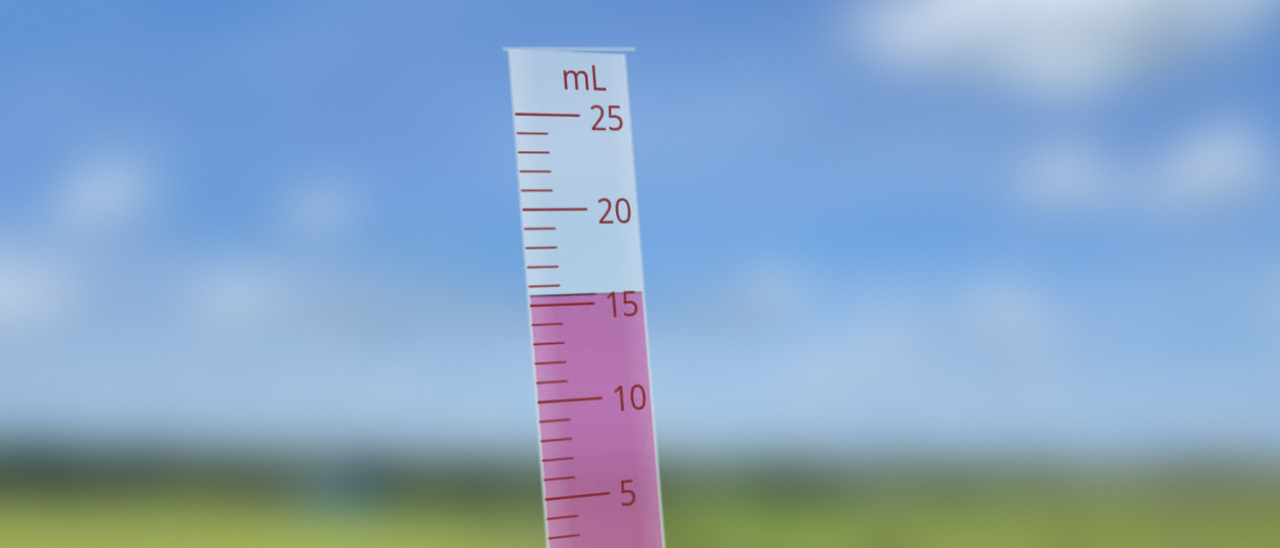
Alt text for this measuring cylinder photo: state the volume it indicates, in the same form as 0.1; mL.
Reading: 15.5; mL
